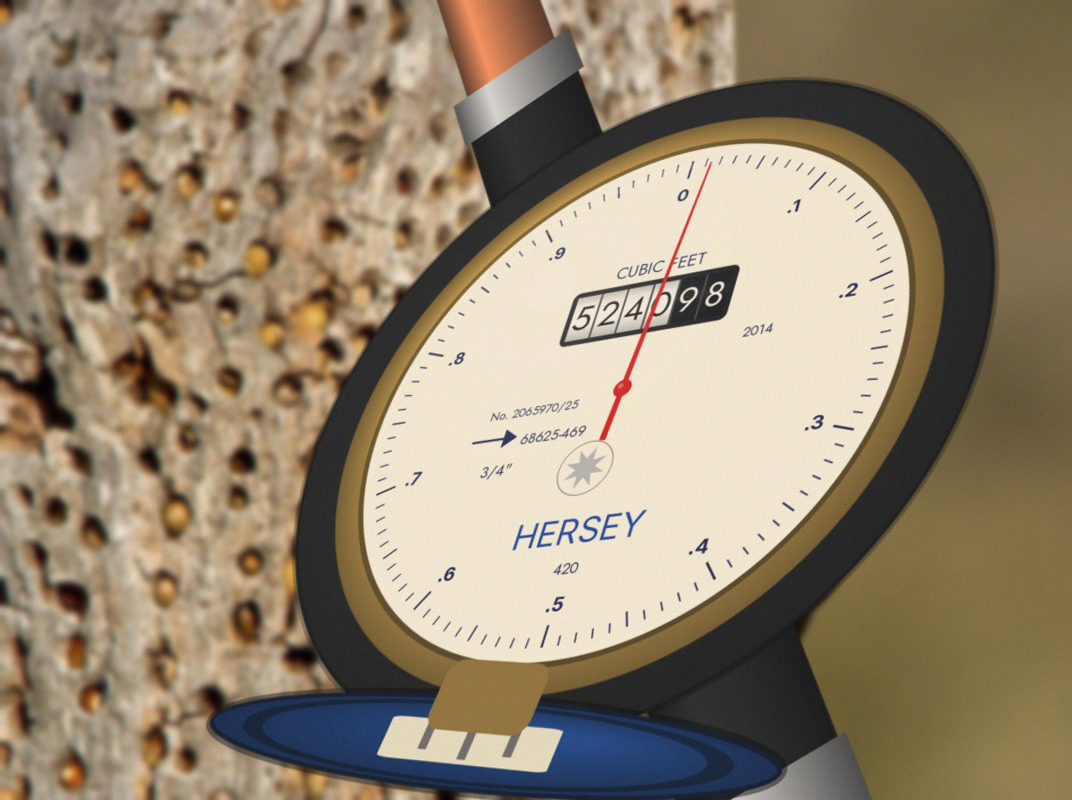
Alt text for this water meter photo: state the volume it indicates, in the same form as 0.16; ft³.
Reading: 524098.01; ft³
